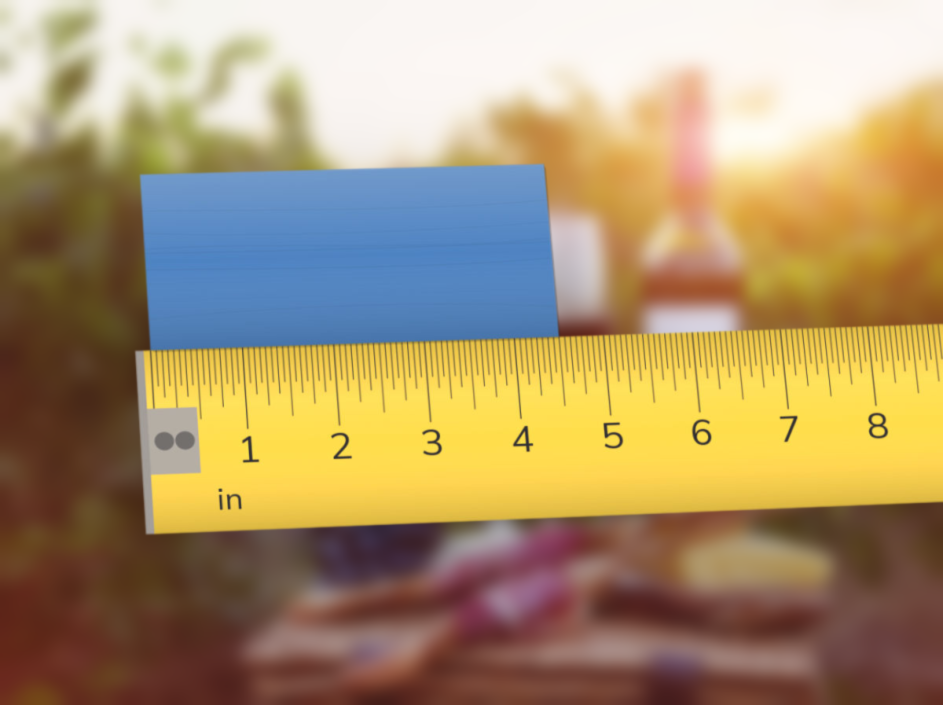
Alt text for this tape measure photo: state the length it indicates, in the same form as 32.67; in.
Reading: 4.5; in
